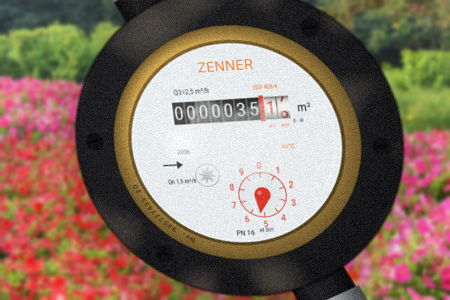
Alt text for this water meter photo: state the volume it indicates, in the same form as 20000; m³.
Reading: 35.175; m³
